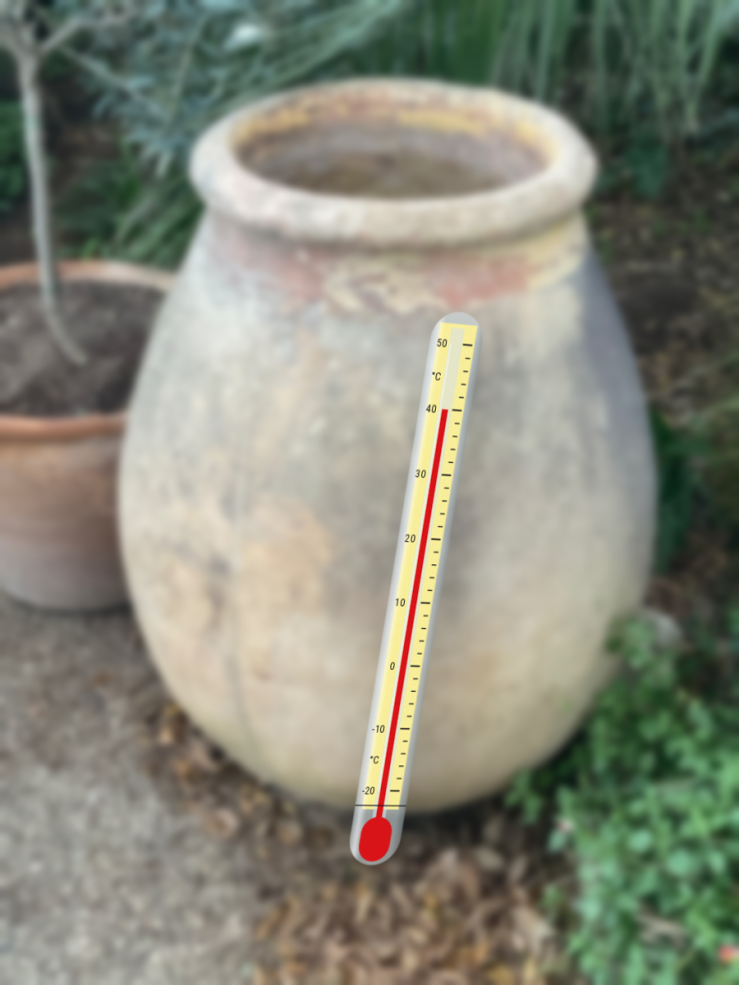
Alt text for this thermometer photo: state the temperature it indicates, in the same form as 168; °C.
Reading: 40; °C
